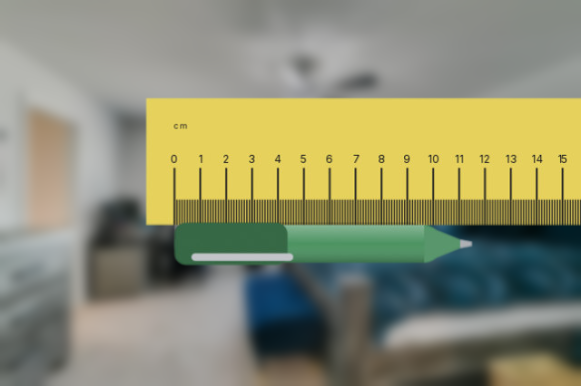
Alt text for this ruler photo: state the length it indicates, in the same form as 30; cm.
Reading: 11.5; cm
